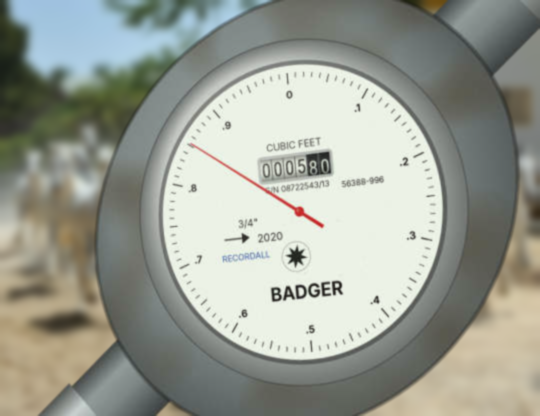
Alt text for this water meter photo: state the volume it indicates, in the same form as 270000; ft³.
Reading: 579.85; ft³
